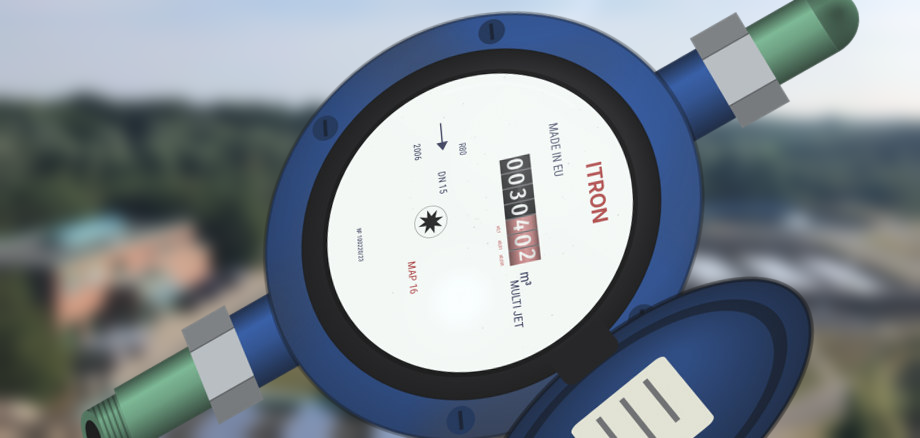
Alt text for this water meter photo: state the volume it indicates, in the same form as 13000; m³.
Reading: 30.402; m³
